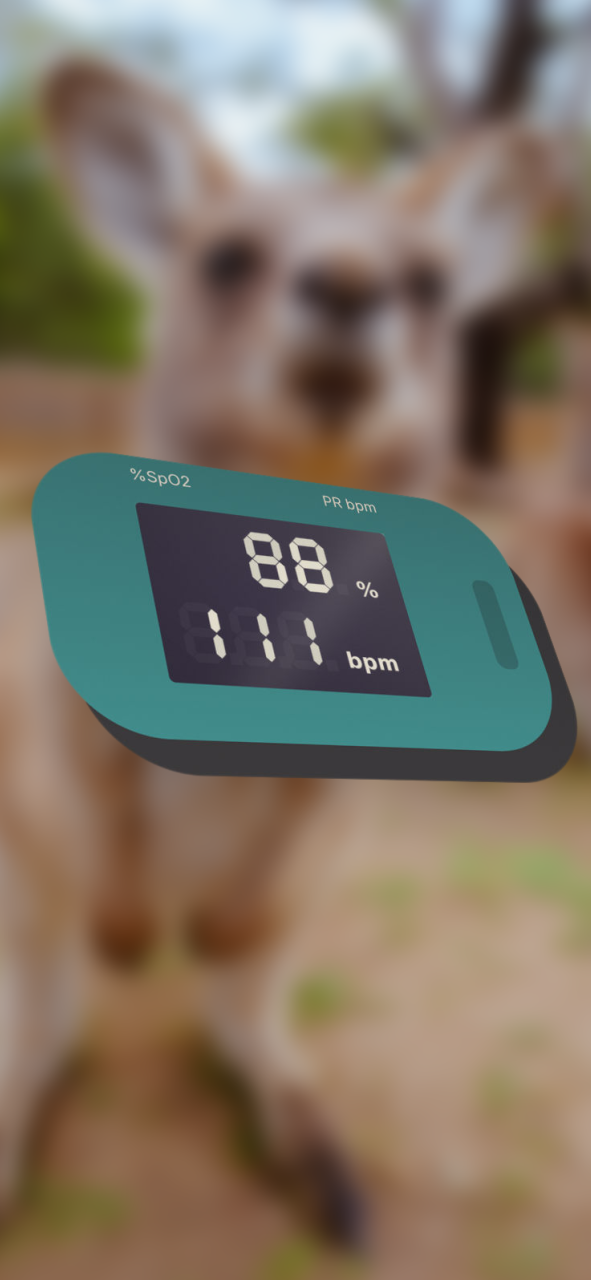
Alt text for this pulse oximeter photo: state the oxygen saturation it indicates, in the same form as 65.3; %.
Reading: 88; %
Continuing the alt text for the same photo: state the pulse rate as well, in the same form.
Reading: 111; bpm
